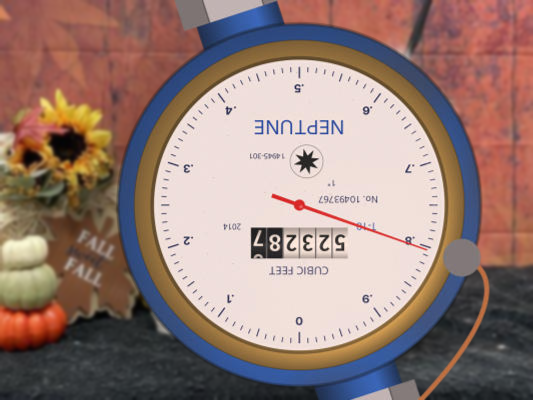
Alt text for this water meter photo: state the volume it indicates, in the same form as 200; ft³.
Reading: 523286.80; ft³
